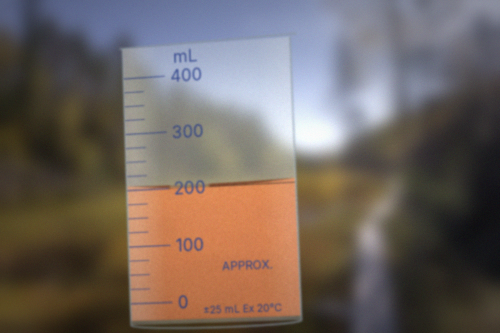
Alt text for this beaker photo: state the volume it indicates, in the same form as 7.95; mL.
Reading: 200; mL
